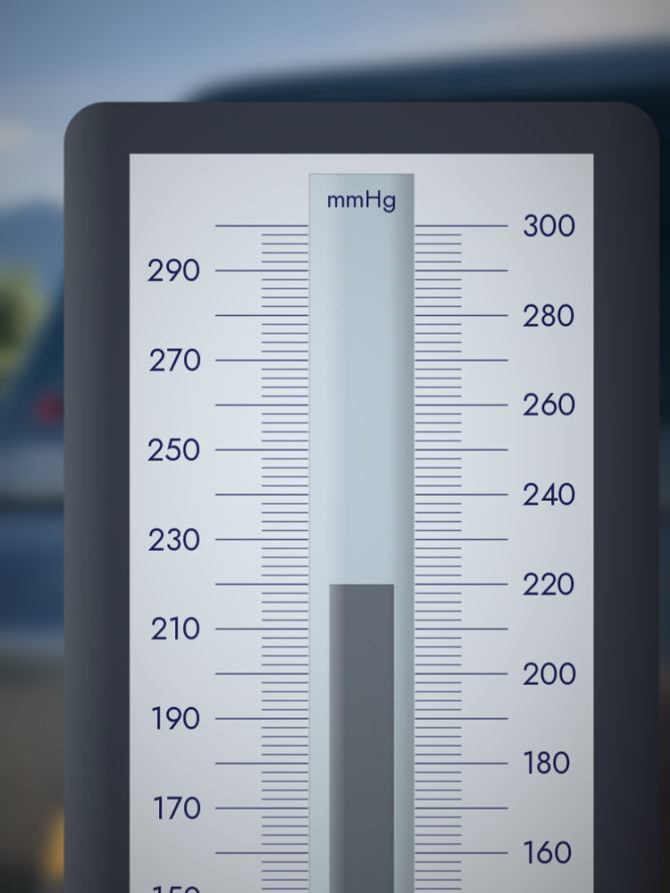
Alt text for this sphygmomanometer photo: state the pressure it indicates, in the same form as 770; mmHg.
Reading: 220; mmHg
